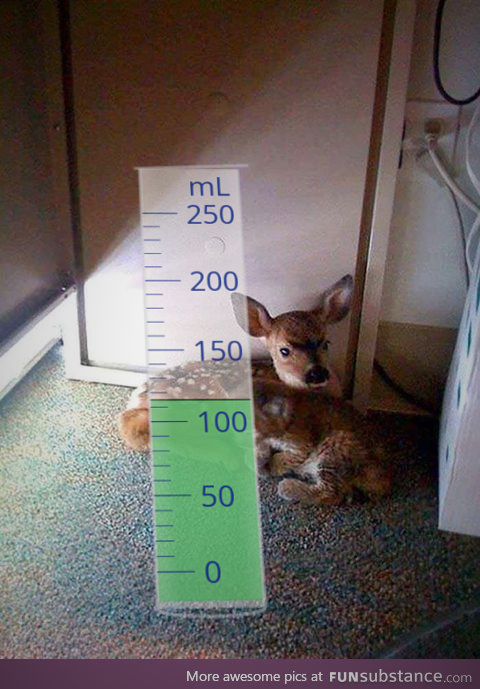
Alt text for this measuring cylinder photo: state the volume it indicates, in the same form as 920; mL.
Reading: 115; mL
